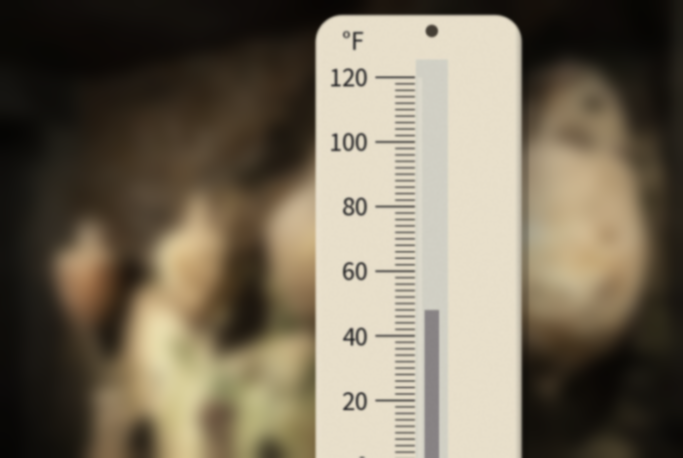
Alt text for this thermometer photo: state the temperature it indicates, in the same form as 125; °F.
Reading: 48; °F
